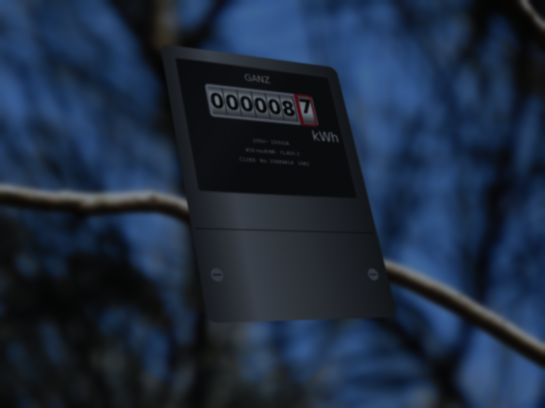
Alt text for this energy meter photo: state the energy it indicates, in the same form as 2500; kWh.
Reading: 8.7; kWh
